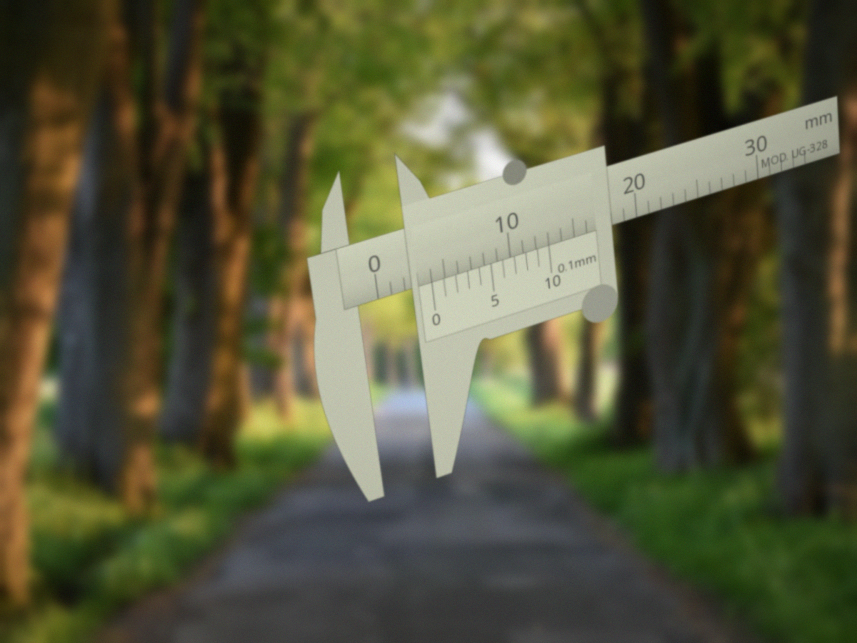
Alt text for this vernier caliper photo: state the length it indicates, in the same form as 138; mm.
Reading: 4.0; mm
